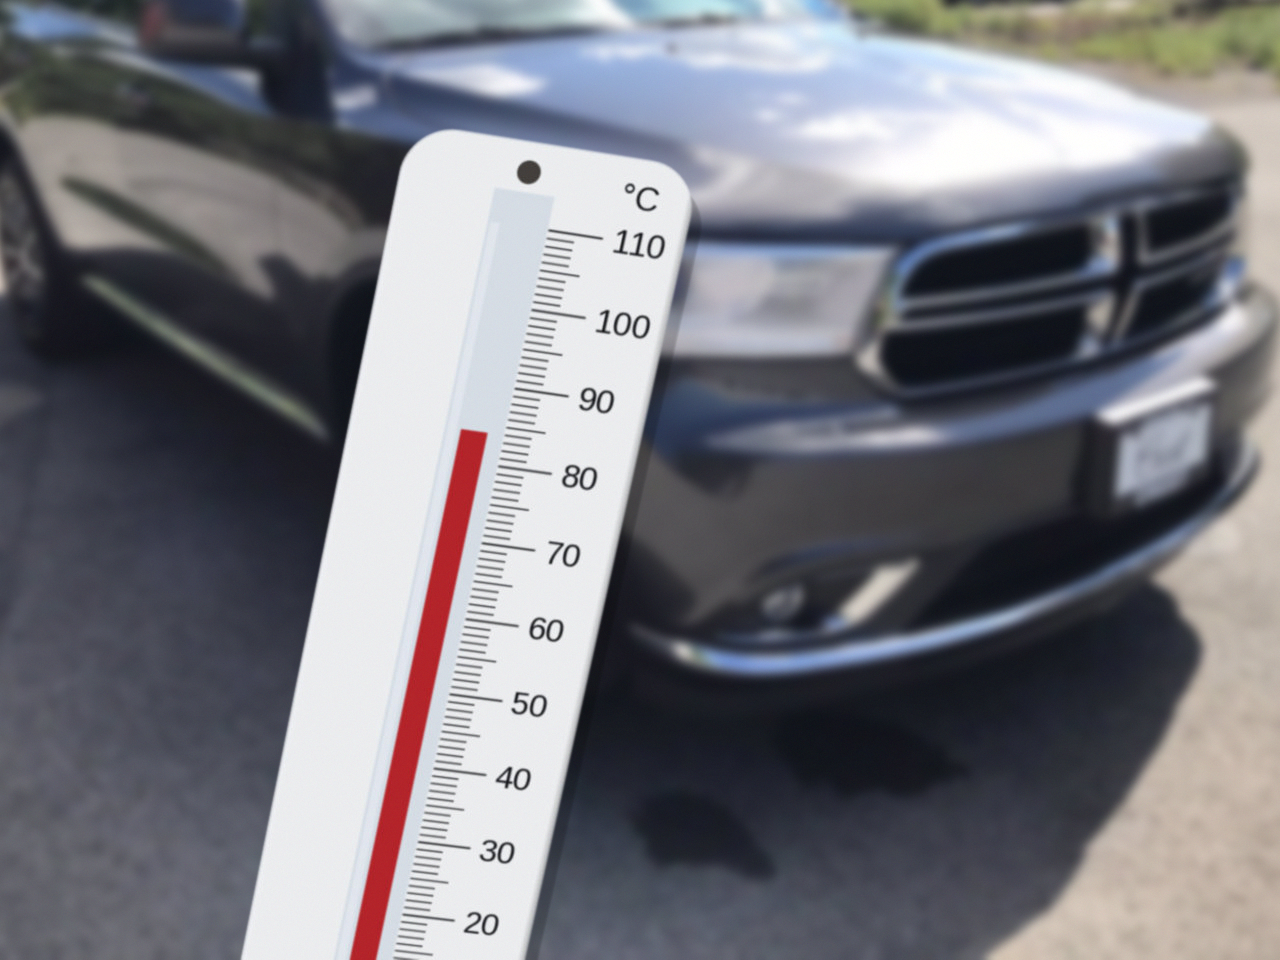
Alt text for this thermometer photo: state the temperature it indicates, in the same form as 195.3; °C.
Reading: 84; °C
